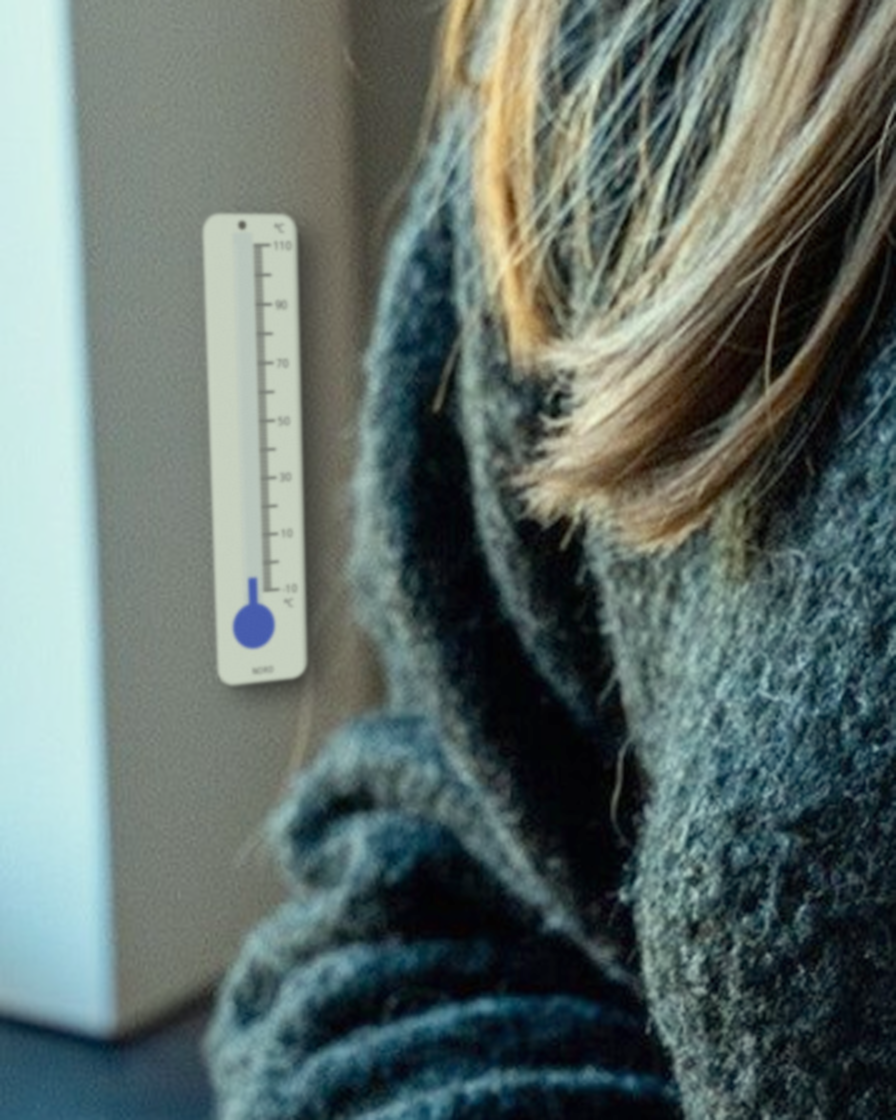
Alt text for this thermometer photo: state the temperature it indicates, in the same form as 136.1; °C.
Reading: -5; °C
